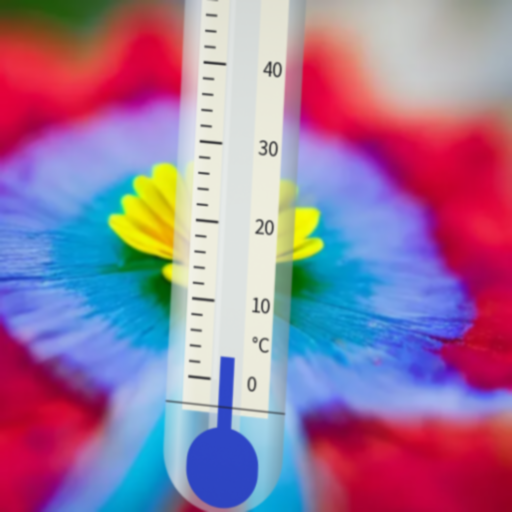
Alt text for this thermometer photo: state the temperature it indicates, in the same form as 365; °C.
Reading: 3; °C
